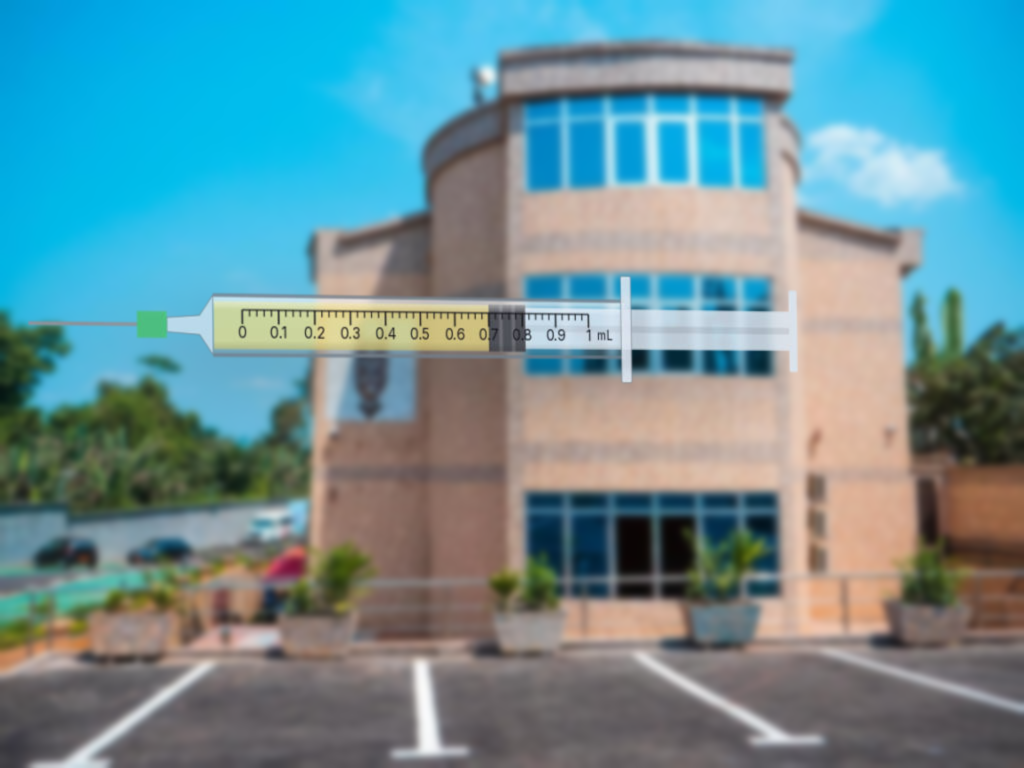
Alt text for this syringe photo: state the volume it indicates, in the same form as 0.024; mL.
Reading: 0.7; mL
